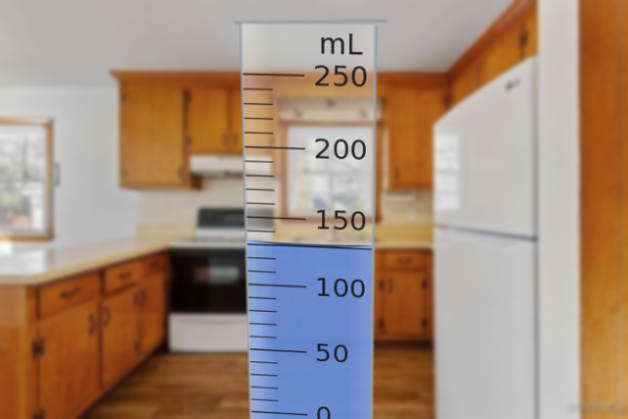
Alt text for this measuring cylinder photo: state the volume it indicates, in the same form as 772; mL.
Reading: 130; mL
